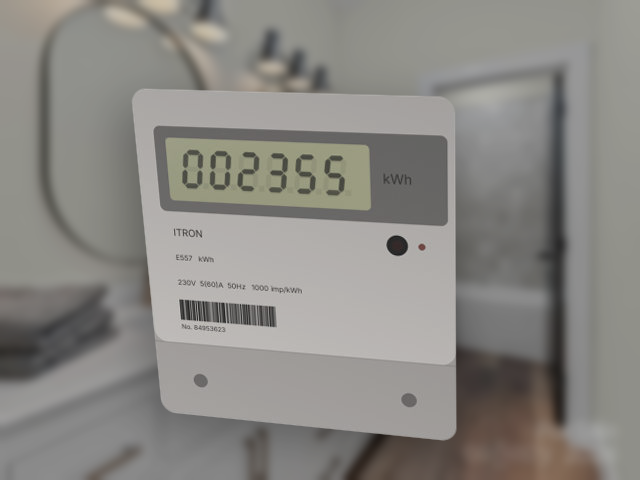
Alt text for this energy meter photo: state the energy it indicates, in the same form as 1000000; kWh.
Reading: 2355; kWh
